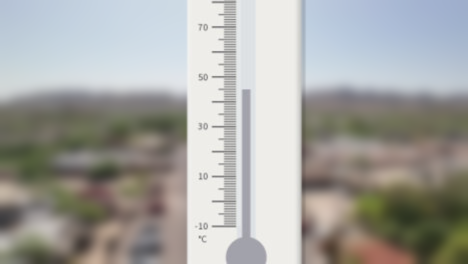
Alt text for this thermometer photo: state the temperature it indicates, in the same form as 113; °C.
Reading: 45; °C
